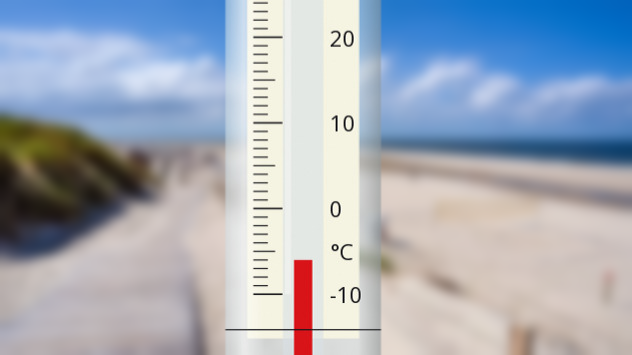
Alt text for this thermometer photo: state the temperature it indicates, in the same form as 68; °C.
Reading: -6; °C
